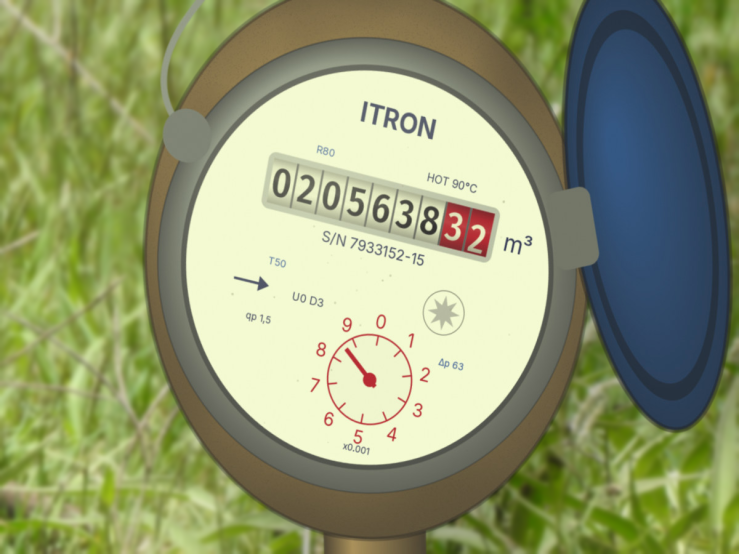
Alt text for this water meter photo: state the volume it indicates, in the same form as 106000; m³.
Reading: 205638.318; m³
